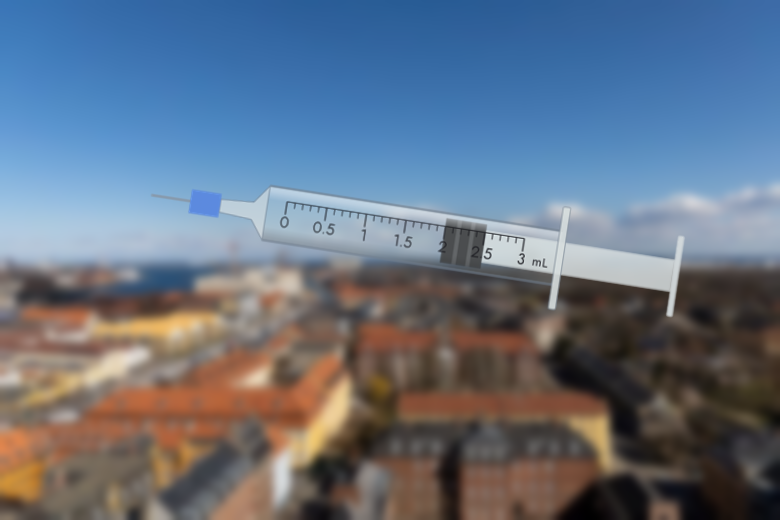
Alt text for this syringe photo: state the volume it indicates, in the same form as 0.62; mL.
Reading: 2; mL
